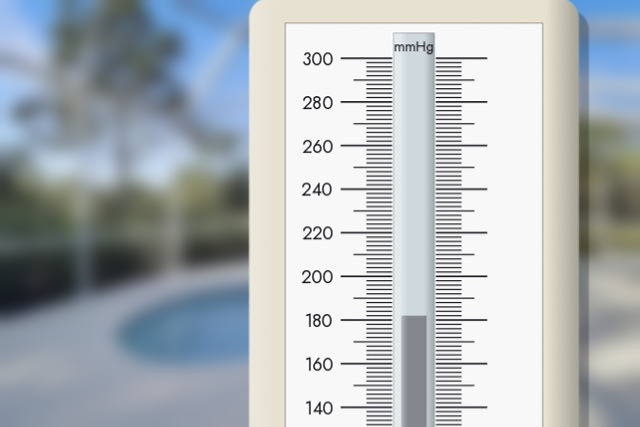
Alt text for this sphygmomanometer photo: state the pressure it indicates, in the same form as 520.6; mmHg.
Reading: 182; mmHg
